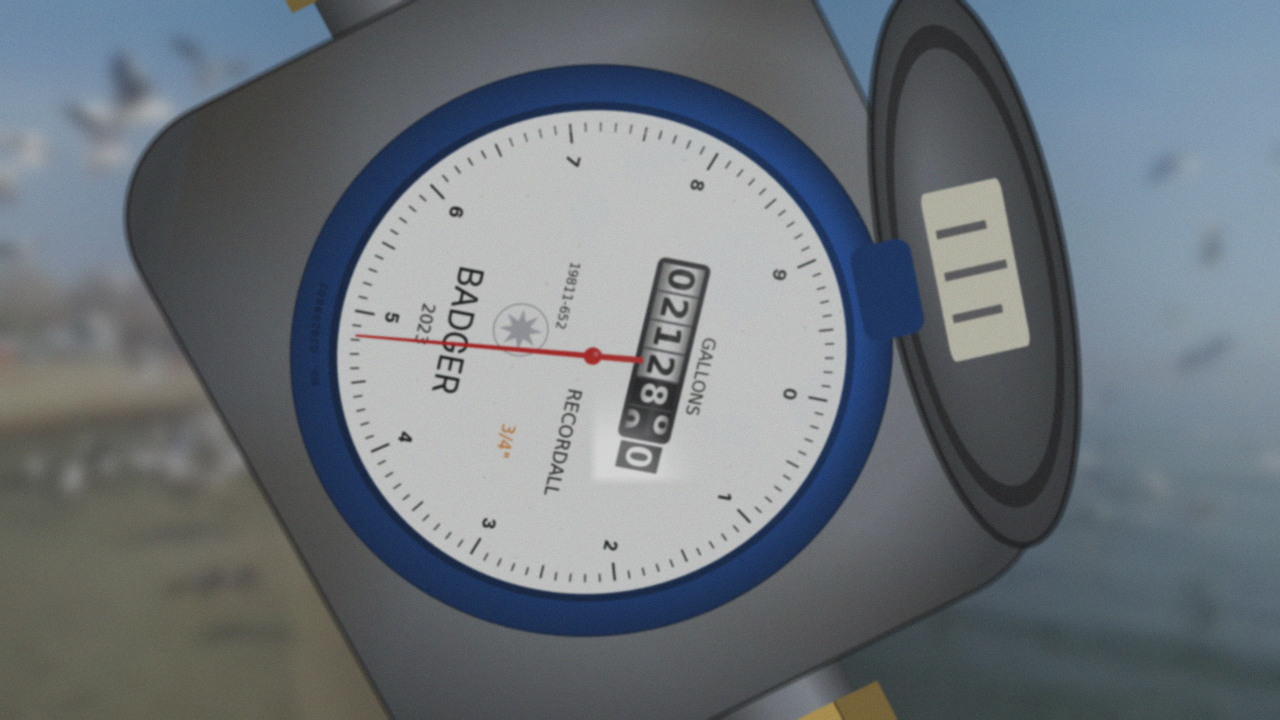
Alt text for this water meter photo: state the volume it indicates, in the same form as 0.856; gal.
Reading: 212884.8; gal
